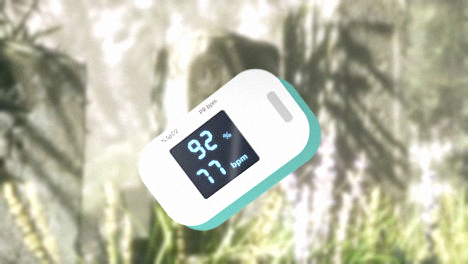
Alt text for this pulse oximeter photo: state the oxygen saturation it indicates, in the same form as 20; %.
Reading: 92; %
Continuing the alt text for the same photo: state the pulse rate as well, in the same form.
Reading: 77; bpm
